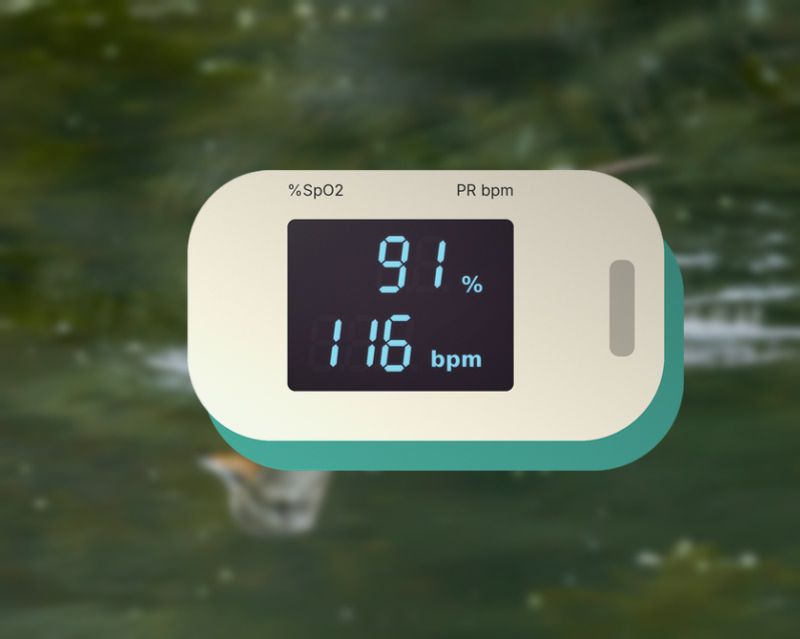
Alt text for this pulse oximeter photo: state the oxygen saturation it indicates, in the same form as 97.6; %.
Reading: 91; %
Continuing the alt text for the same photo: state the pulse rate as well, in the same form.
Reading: 116; bpm
